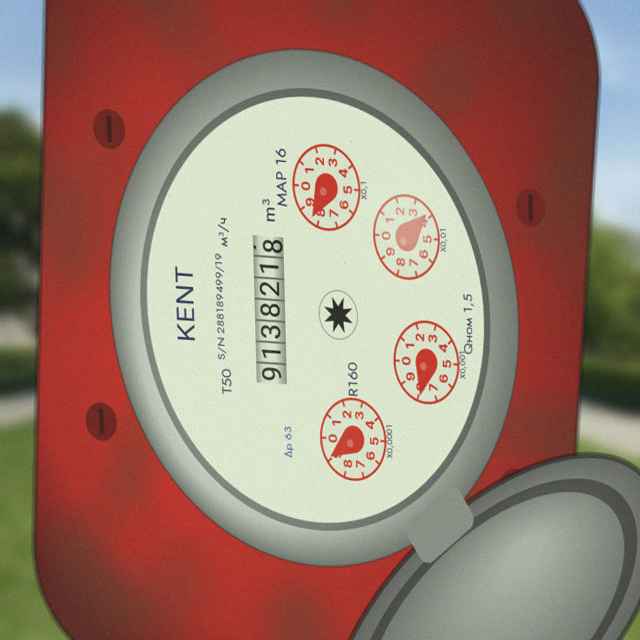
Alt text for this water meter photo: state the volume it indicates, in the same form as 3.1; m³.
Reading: 9138217.8379; m³
